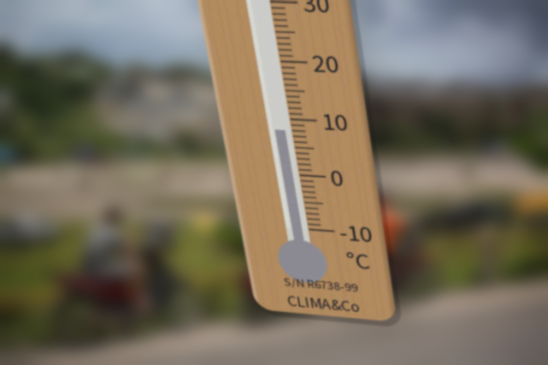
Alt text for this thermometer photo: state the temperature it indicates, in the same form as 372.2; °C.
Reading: 8; °C
